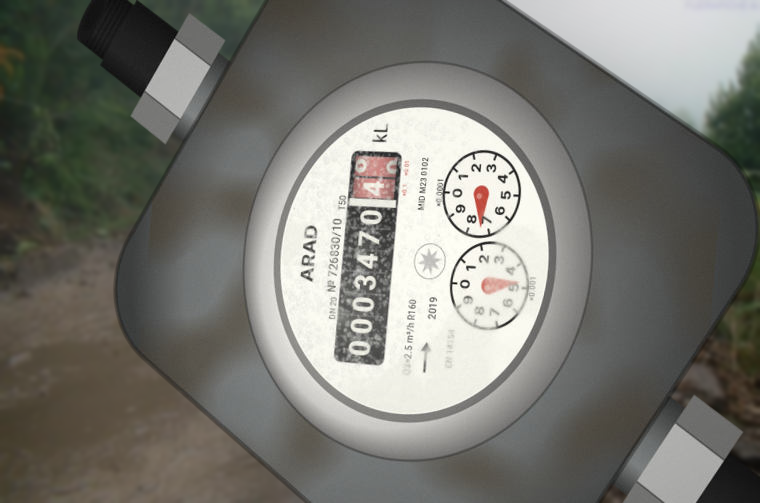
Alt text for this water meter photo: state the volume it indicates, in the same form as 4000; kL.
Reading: 3470.4847; kL
